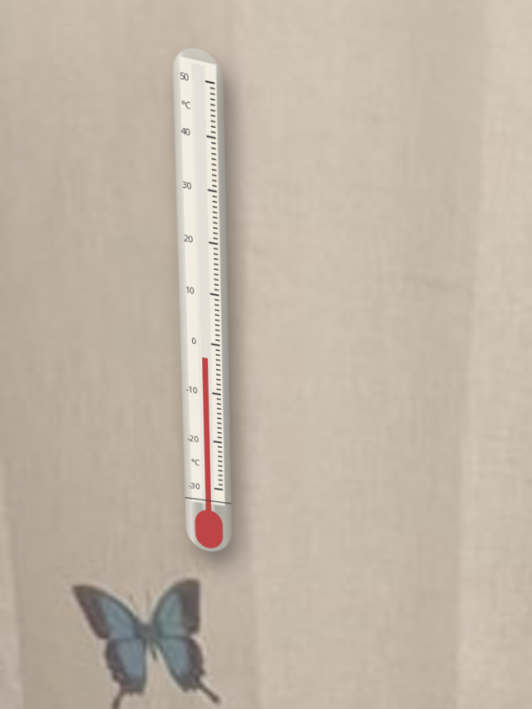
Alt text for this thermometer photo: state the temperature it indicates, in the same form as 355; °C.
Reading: -3; °C
